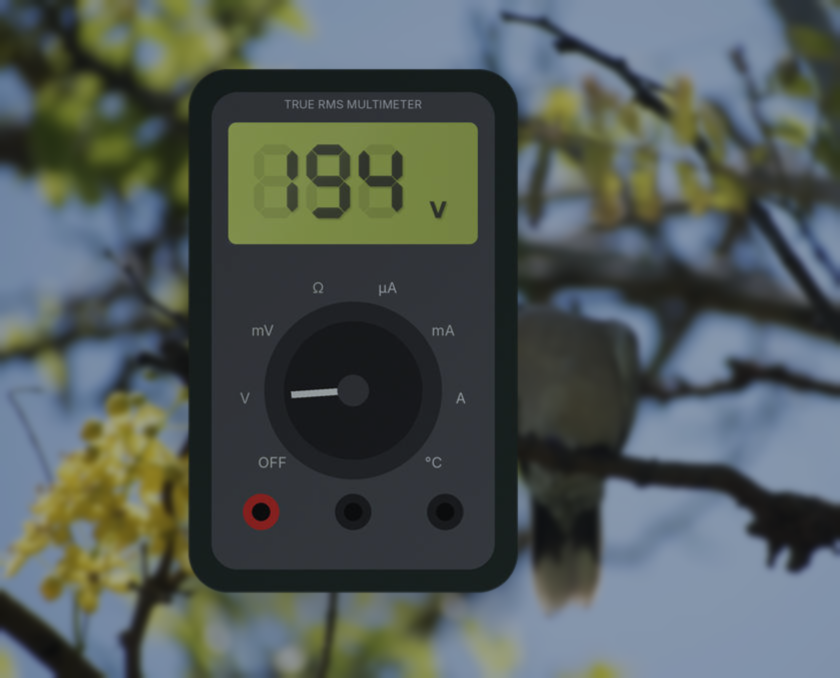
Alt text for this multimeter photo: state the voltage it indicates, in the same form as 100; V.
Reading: 194; V
